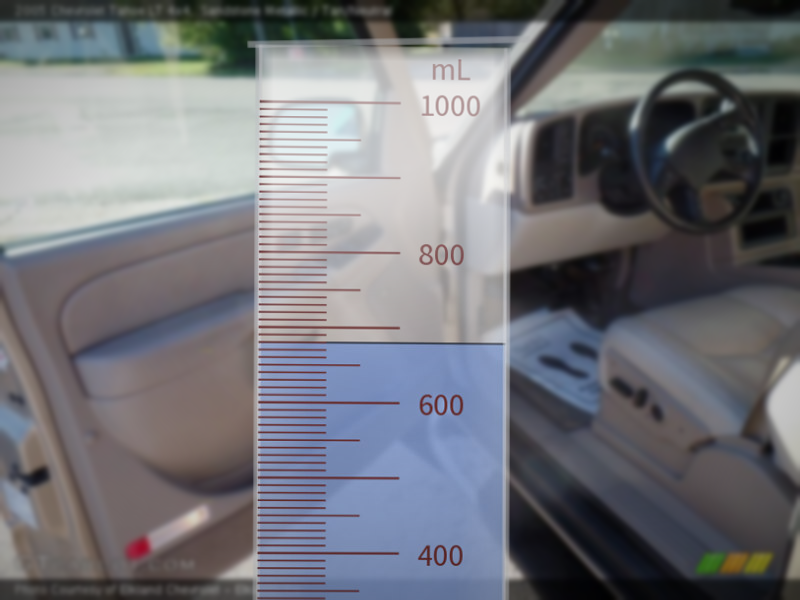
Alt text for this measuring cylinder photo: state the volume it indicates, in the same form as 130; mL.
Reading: 680; mL
